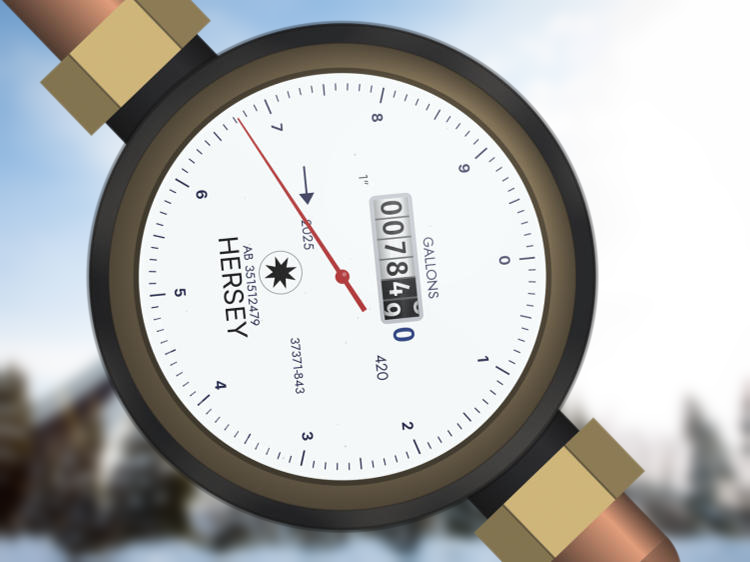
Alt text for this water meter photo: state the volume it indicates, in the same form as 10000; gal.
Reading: 78486.7; gal
